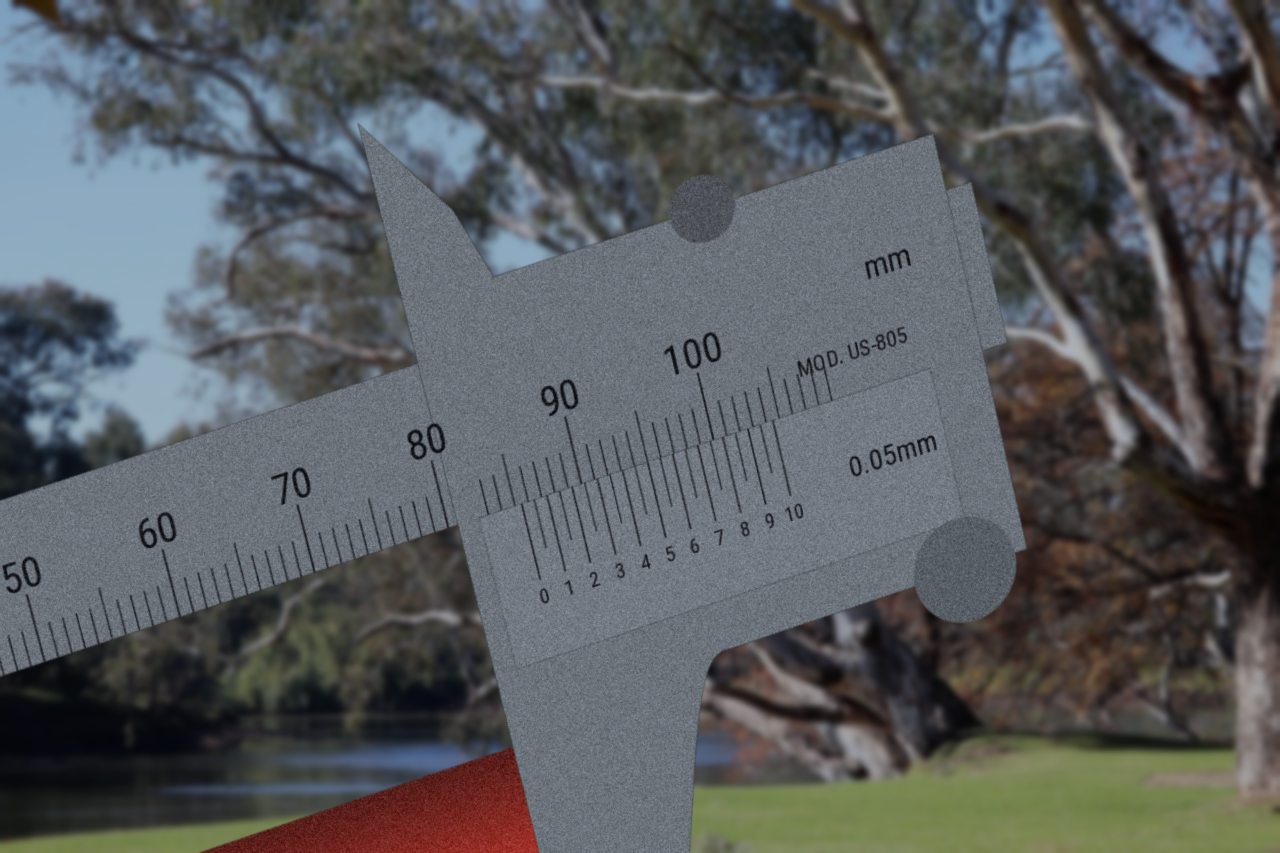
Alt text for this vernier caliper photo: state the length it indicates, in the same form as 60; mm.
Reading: 85.5; mm
